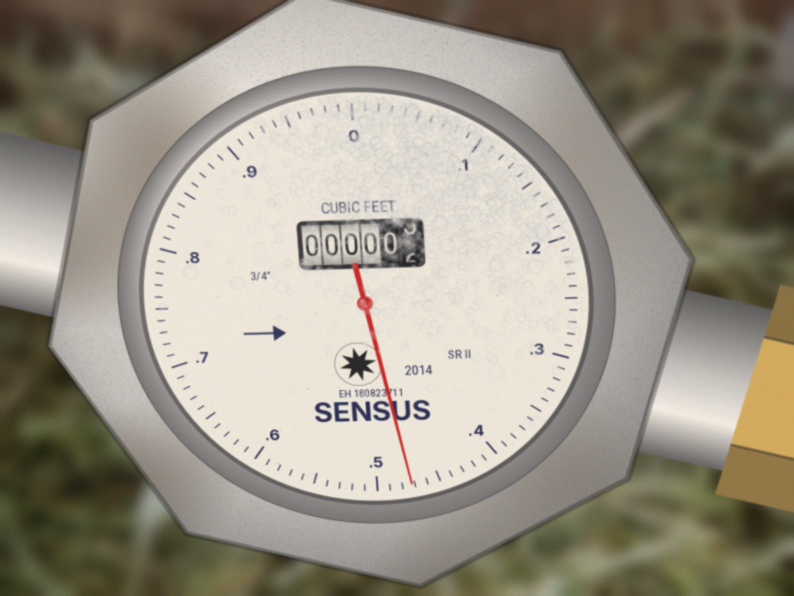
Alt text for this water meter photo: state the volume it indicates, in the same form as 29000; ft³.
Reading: 5.47; ft³
